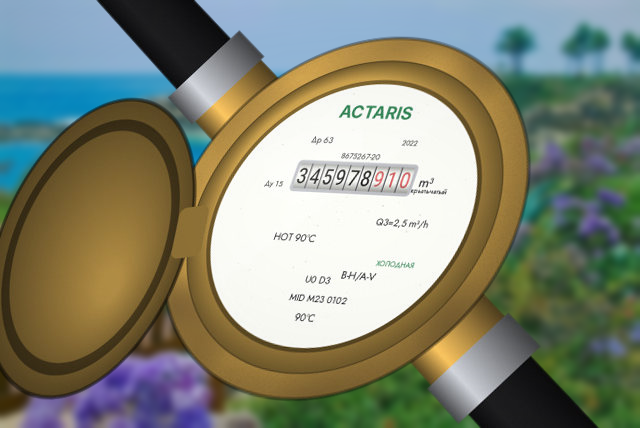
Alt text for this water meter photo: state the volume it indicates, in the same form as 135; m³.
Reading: 345978.910; m³
